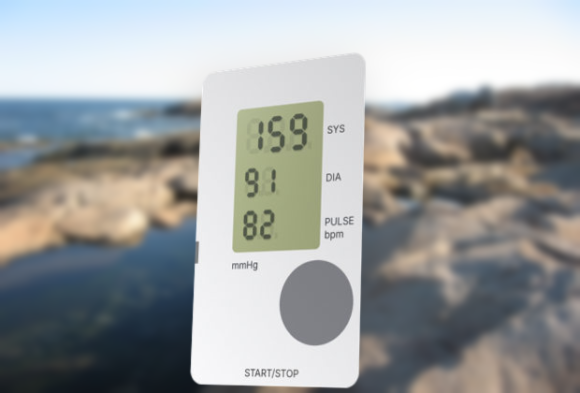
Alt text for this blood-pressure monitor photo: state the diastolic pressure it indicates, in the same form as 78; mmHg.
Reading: 91; mmHg
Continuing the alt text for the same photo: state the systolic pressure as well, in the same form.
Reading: 159; mmHg
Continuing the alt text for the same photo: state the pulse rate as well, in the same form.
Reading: 82; bpm
